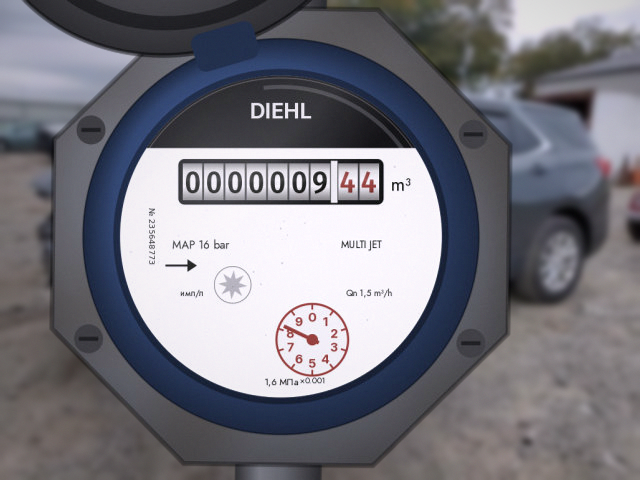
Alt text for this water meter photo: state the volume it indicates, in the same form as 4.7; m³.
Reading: 9.448; m³
